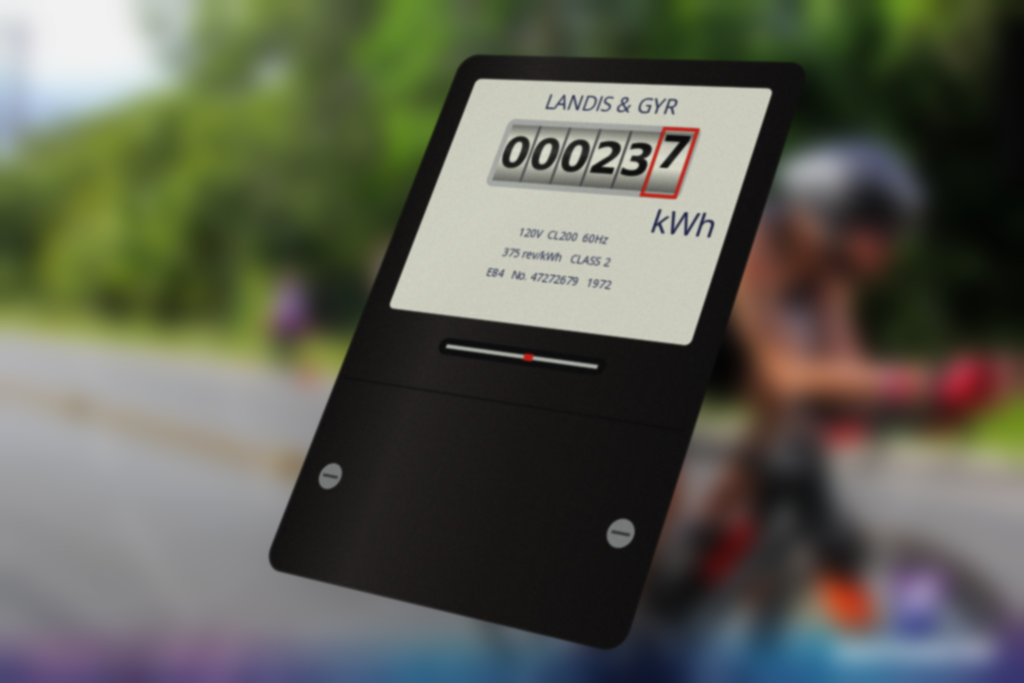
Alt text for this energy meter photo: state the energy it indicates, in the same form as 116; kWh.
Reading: 23.7; kWh
